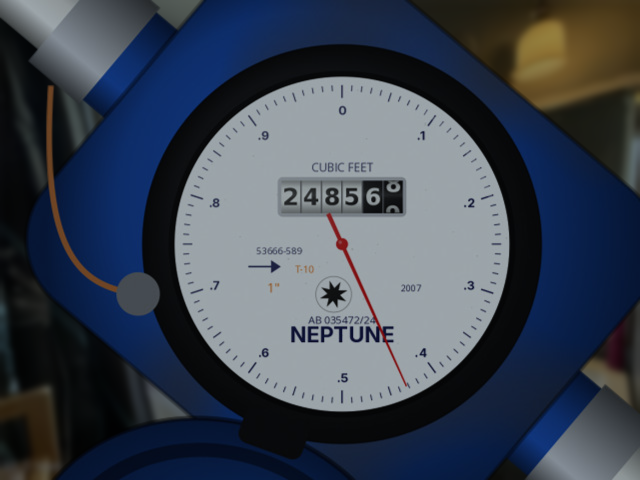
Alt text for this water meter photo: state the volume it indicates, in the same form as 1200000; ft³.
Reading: 248568.43; ft³
